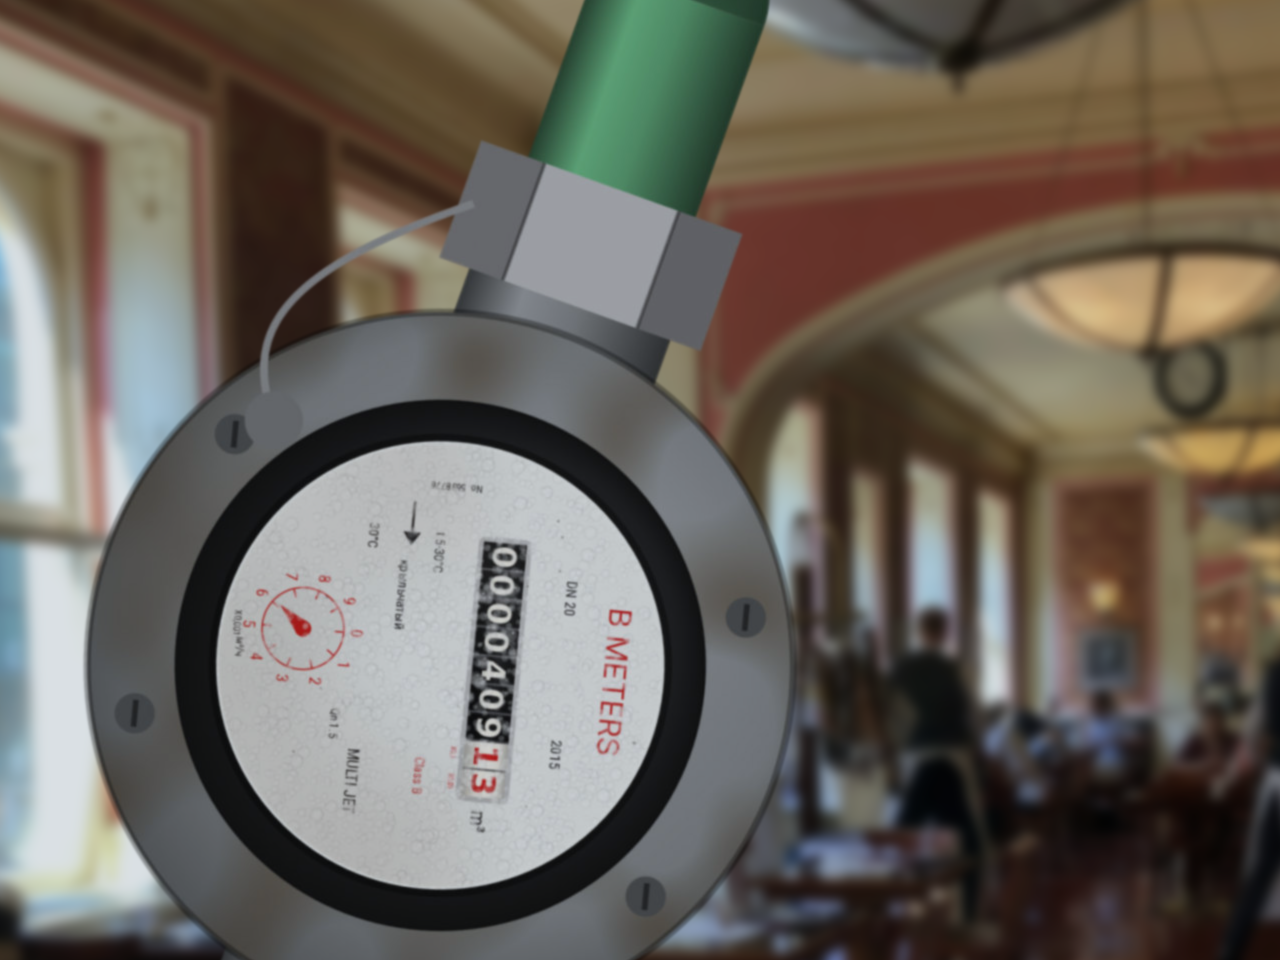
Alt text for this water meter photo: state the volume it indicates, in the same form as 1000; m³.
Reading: 409.136; m³
